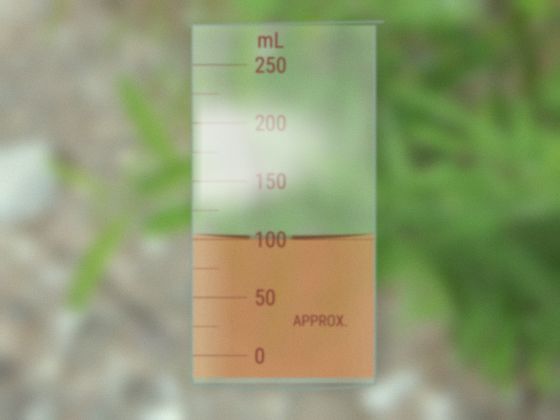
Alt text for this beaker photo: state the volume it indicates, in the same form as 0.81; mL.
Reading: 100; mL
